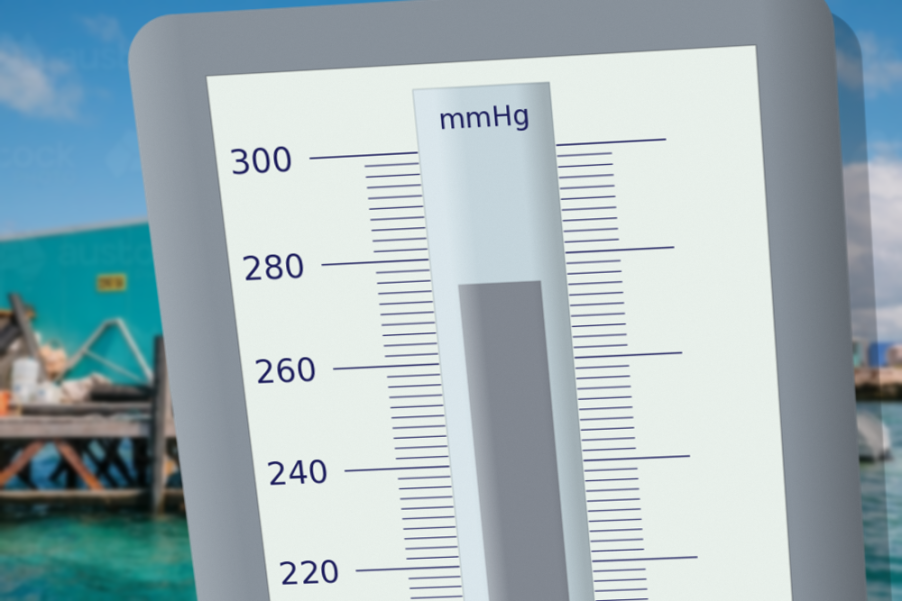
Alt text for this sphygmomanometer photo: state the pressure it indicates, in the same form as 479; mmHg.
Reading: 275; mmHg
